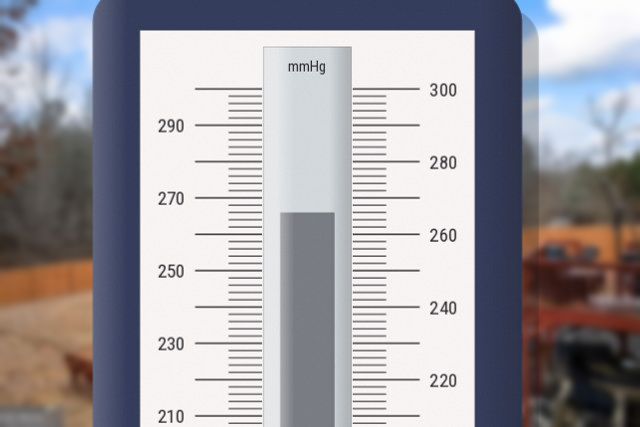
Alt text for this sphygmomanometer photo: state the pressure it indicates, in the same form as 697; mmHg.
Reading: 266; mmHg
